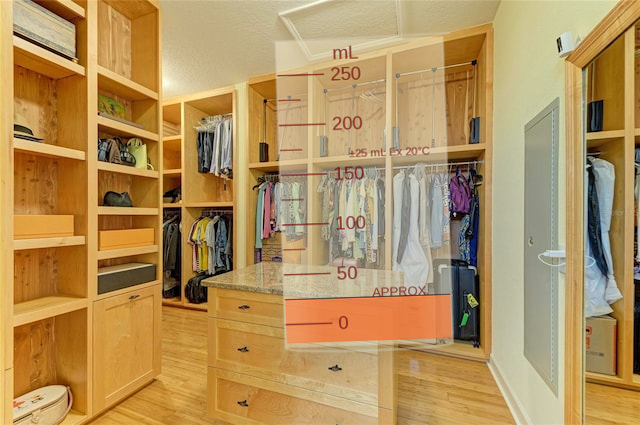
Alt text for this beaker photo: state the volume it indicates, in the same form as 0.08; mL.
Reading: 25; mL
